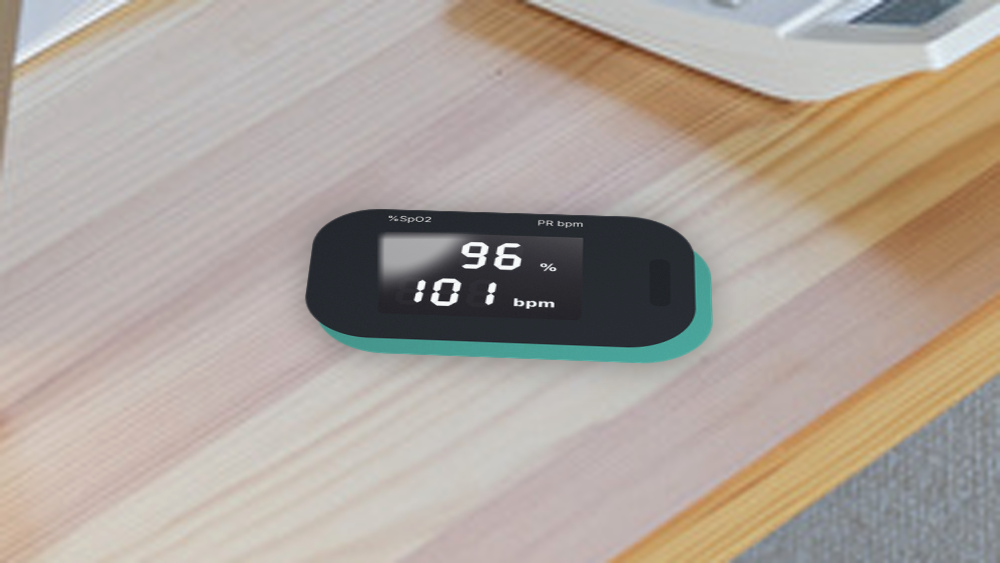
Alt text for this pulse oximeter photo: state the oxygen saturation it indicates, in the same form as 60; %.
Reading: 96; %
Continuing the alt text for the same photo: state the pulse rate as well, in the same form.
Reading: 101; bpm
